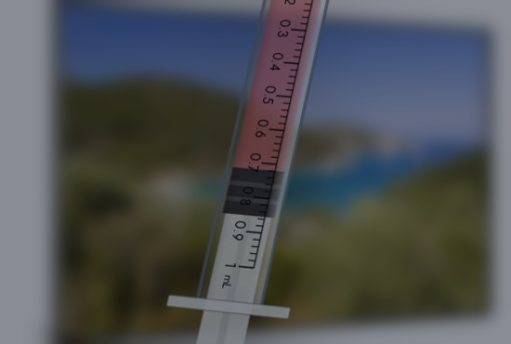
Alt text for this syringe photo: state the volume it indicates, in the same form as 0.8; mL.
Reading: 0.72; mL
